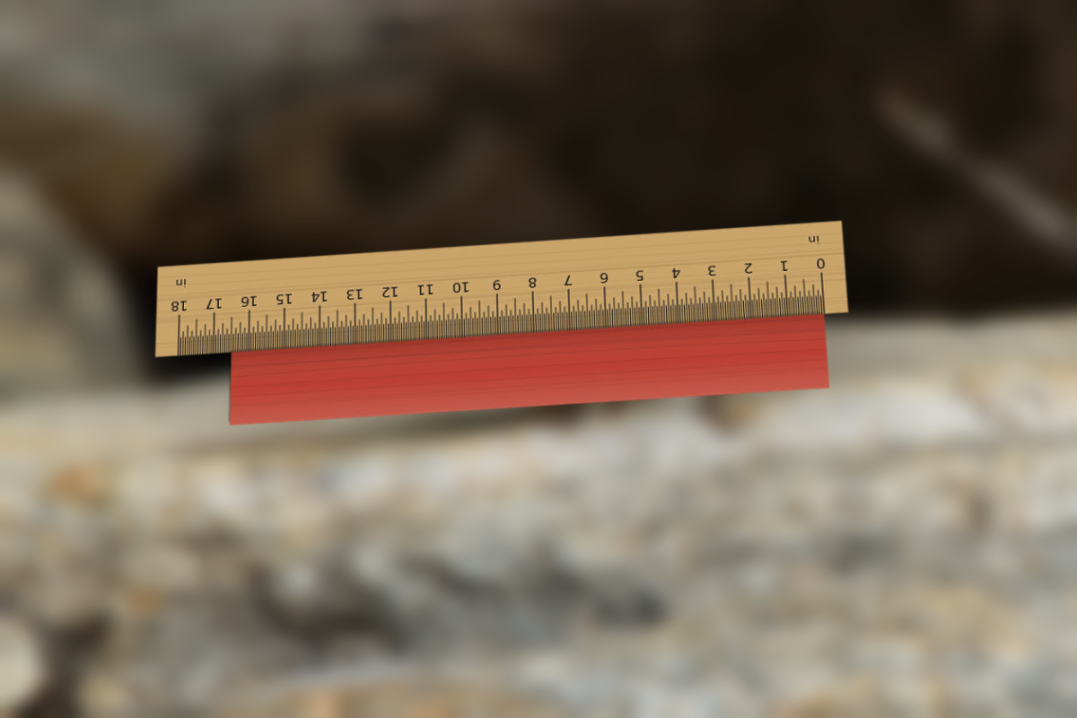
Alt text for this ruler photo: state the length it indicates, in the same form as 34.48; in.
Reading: 16.5; in
